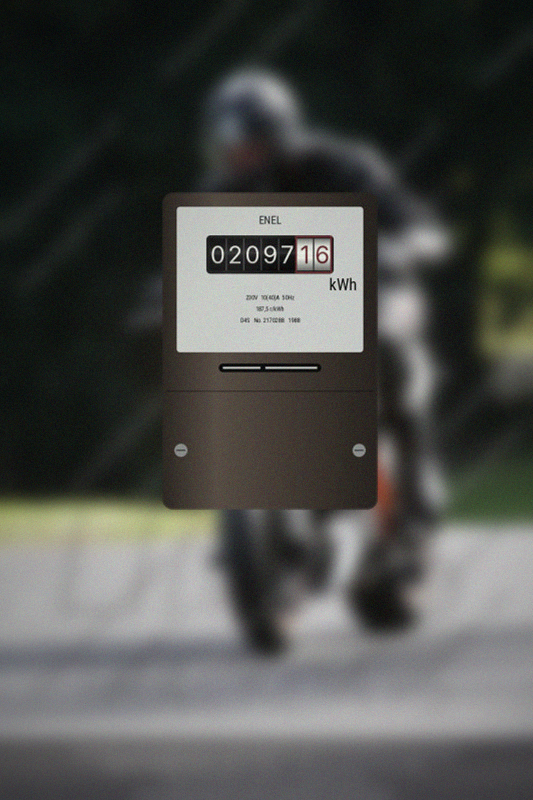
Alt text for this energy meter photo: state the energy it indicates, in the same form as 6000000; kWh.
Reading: 2097.16; kWh
